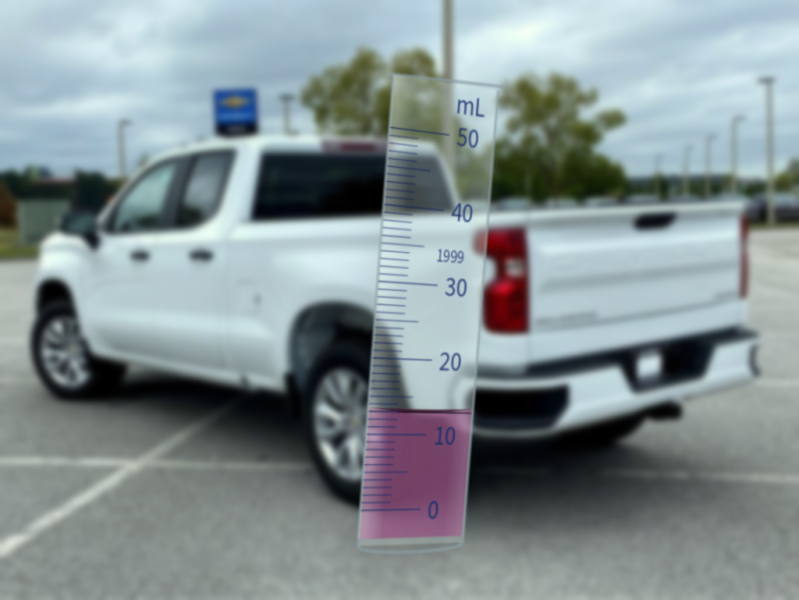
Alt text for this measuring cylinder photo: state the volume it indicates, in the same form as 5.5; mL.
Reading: 13; mL
